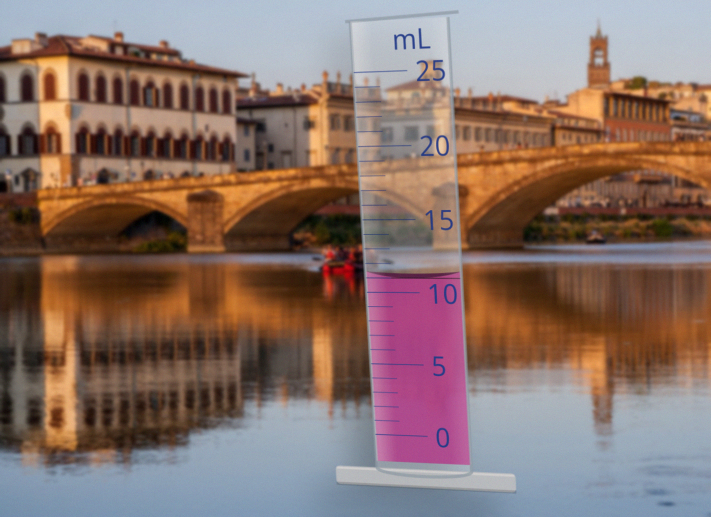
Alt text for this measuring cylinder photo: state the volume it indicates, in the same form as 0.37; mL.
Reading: 11; mL
